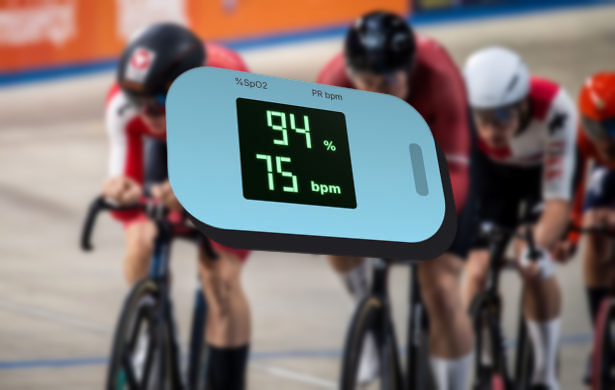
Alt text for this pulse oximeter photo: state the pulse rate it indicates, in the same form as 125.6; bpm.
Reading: 75; bpm
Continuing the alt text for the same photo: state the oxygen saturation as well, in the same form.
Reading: 94; %
